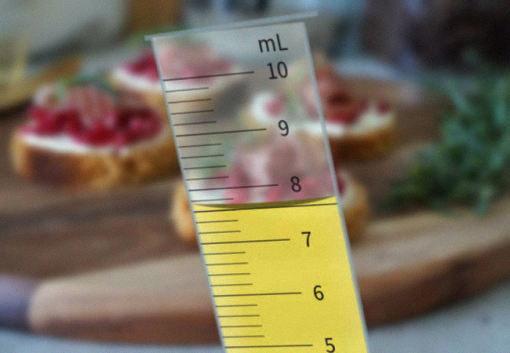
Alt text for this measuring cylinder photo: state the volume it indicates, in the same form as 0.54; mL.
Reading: 7.6; mL
